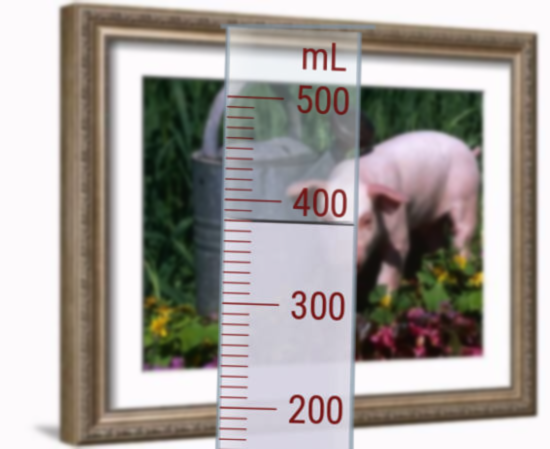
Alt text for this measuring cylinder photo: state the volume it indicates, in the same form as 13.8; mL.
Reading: 380; mL
